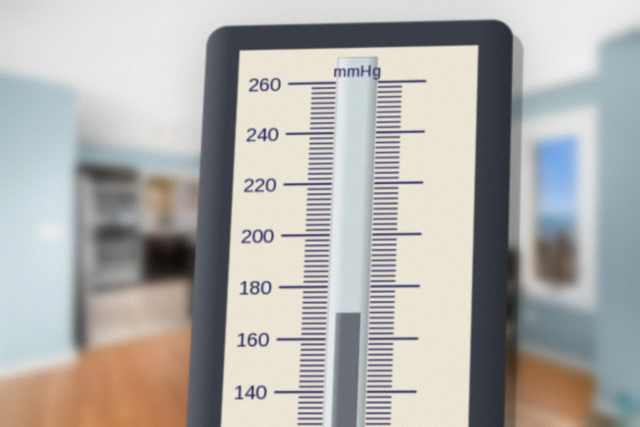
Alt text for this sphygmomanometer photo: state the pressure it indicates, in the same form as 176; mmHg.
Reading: 170; mmHg
